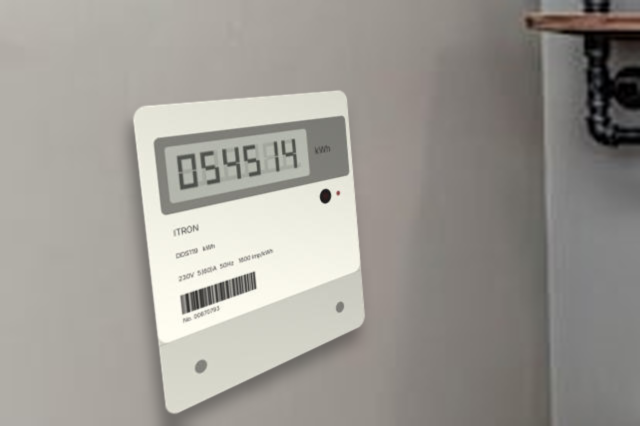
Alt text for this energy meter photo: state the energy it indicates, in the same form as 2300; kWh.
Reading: 54514; kWh
